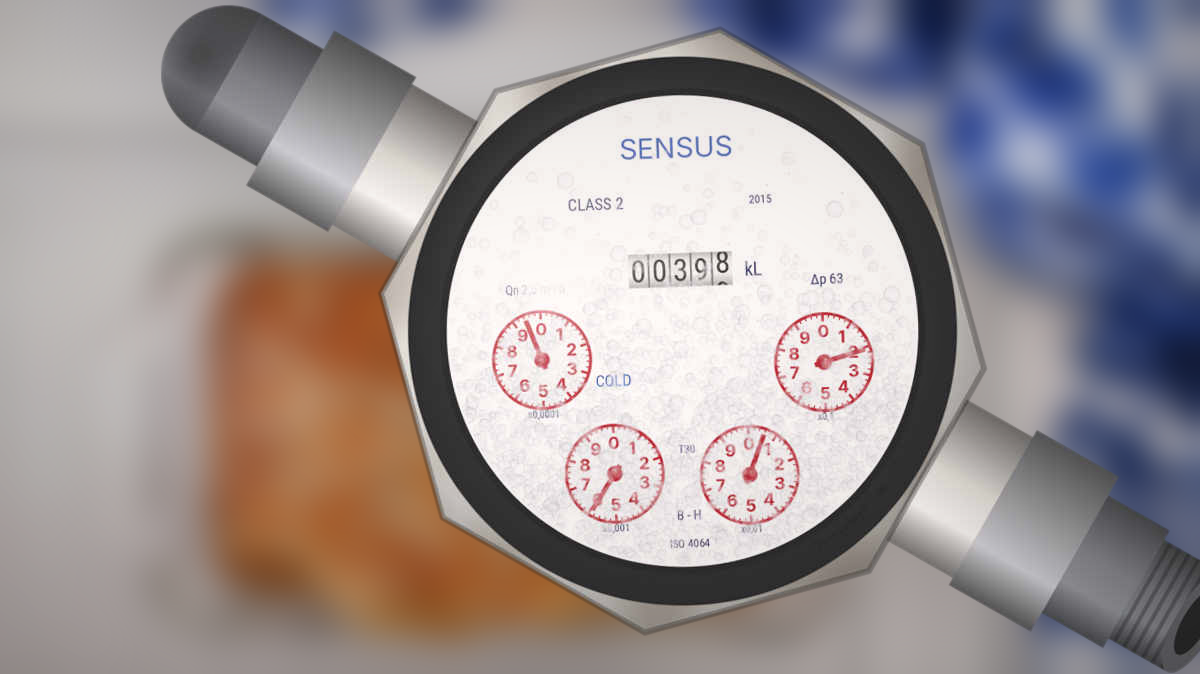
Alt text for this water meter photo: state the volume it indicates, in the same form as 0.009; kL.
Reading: 398.2059; kL
